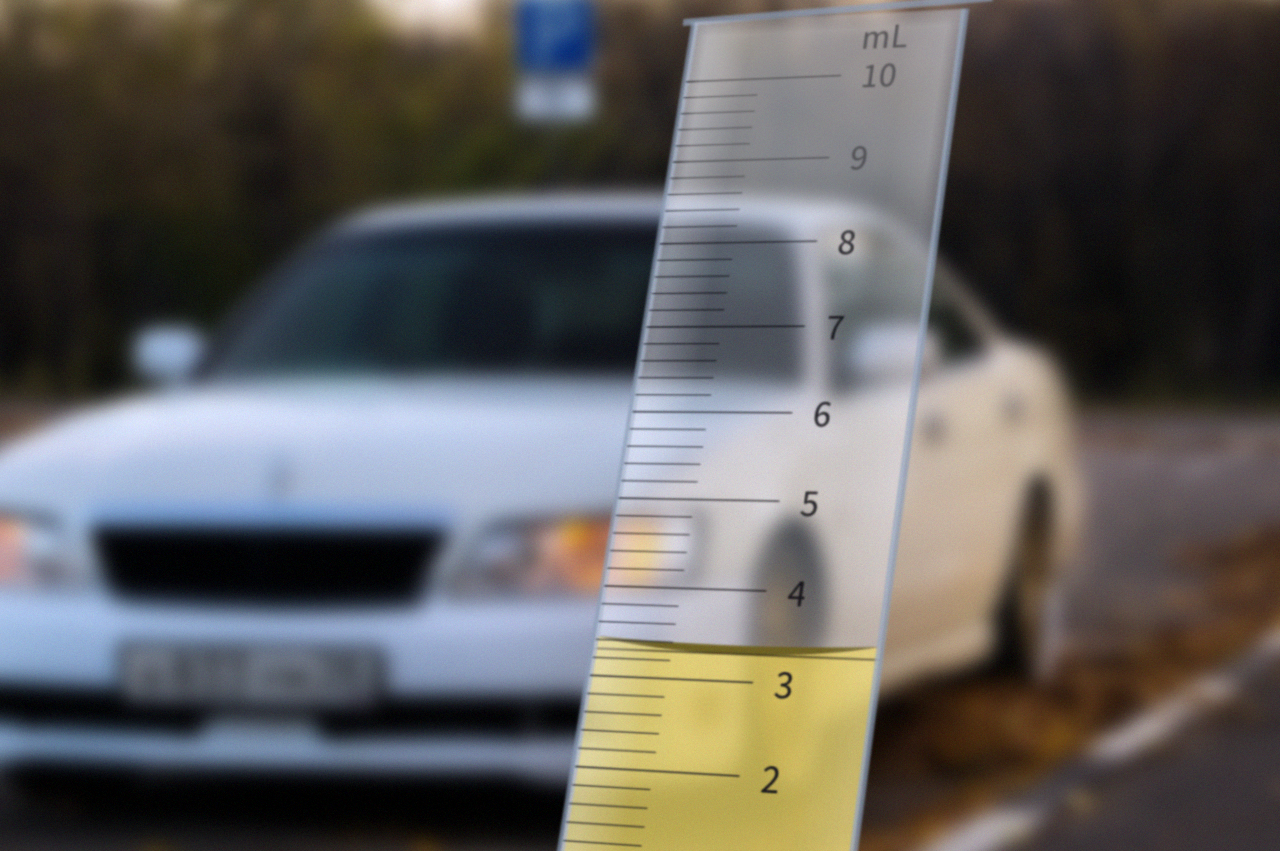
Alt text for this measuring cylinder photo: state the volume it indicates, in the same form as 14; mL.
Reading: 3.3; mL
